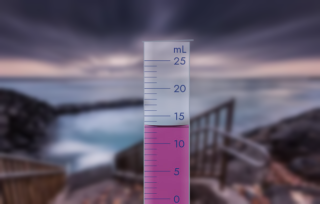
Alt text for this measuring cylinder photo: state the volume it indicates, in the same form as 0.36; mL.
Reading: 13; mL
